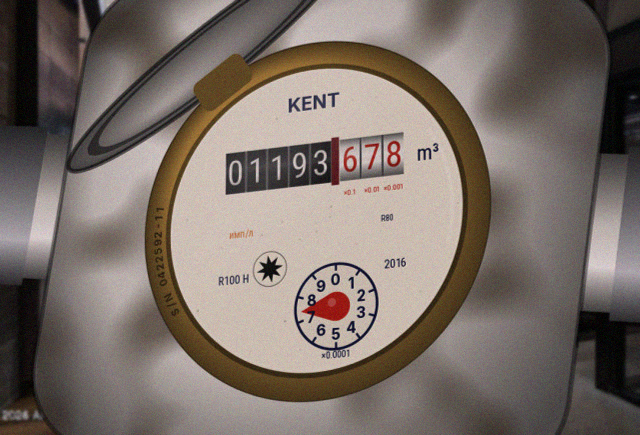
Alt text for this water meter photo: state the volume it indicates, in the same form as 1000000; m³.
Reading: 1193.6787; m³
